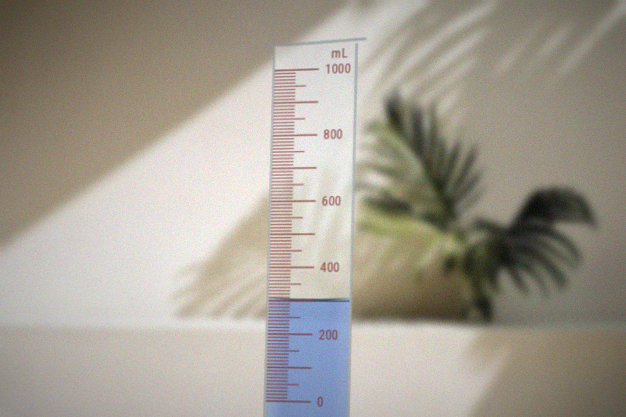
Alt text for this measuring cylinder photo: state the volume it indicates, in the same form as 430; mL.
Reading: 300; mL
